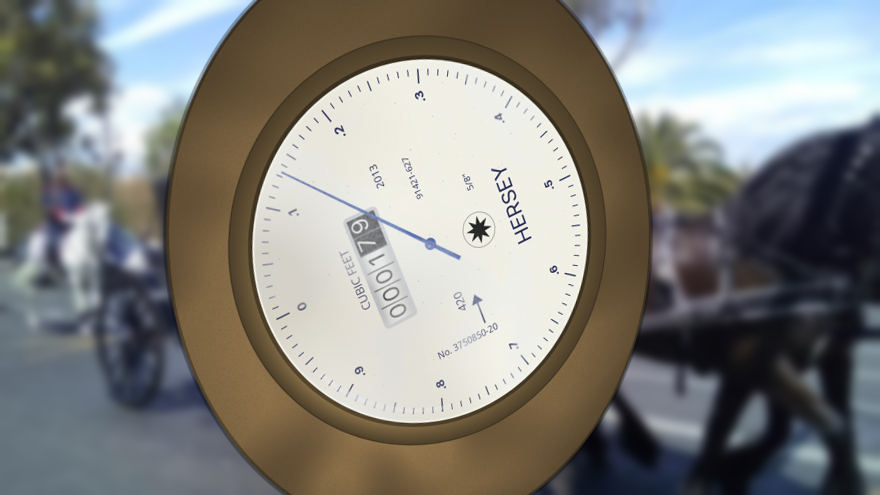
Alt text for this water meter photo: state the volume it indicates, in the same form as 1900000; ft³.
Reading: 179.13; ft³
